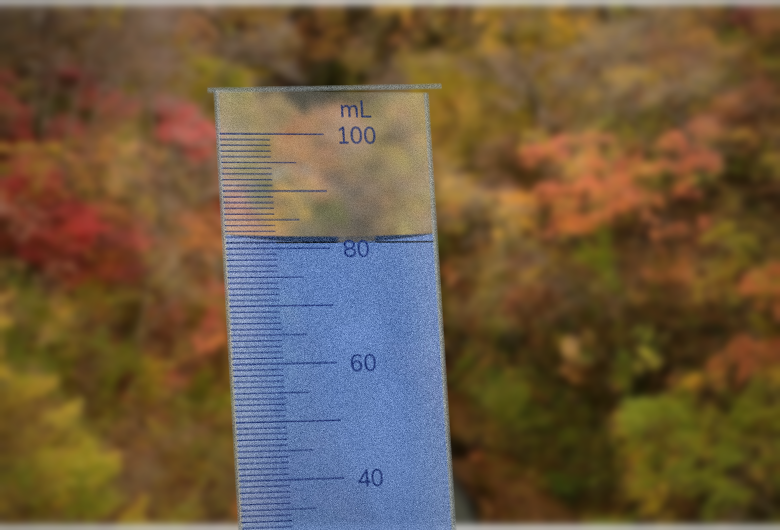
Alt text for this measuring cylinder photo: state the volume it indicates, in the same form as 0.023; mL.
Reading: 81; mL
